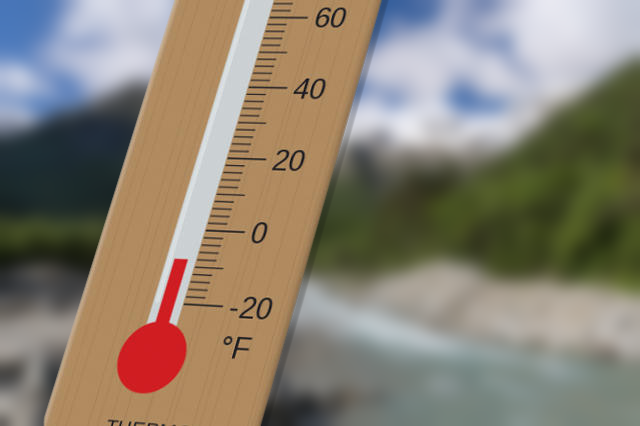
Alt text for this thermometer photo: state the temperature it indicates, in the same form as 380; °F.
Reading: -8; °F
